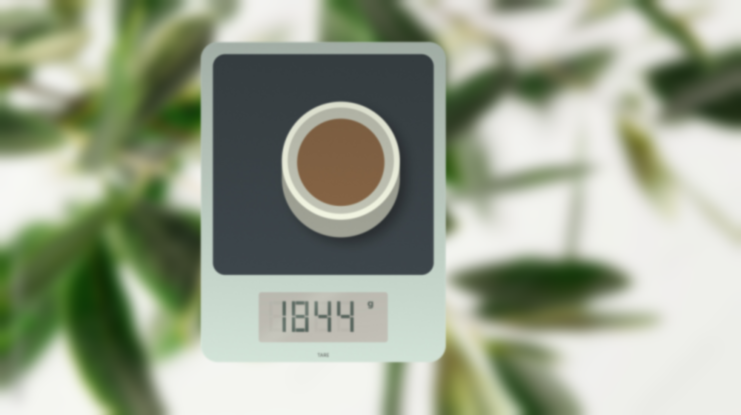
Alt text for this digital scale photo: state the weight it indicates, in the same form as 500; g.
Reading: 1844; g
